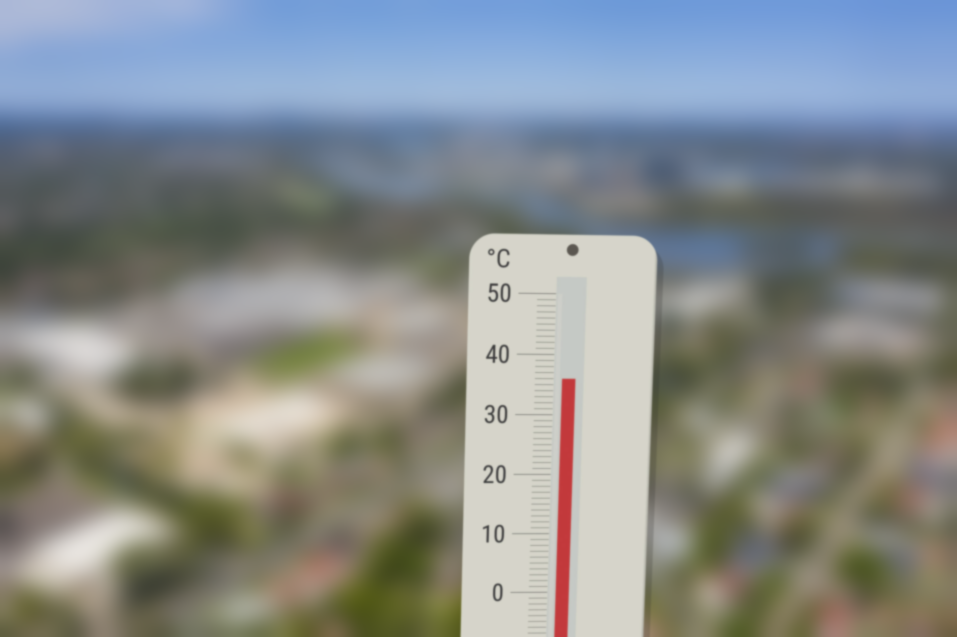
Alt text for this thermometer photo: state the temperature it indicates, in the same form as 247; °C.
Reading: 36; °C
